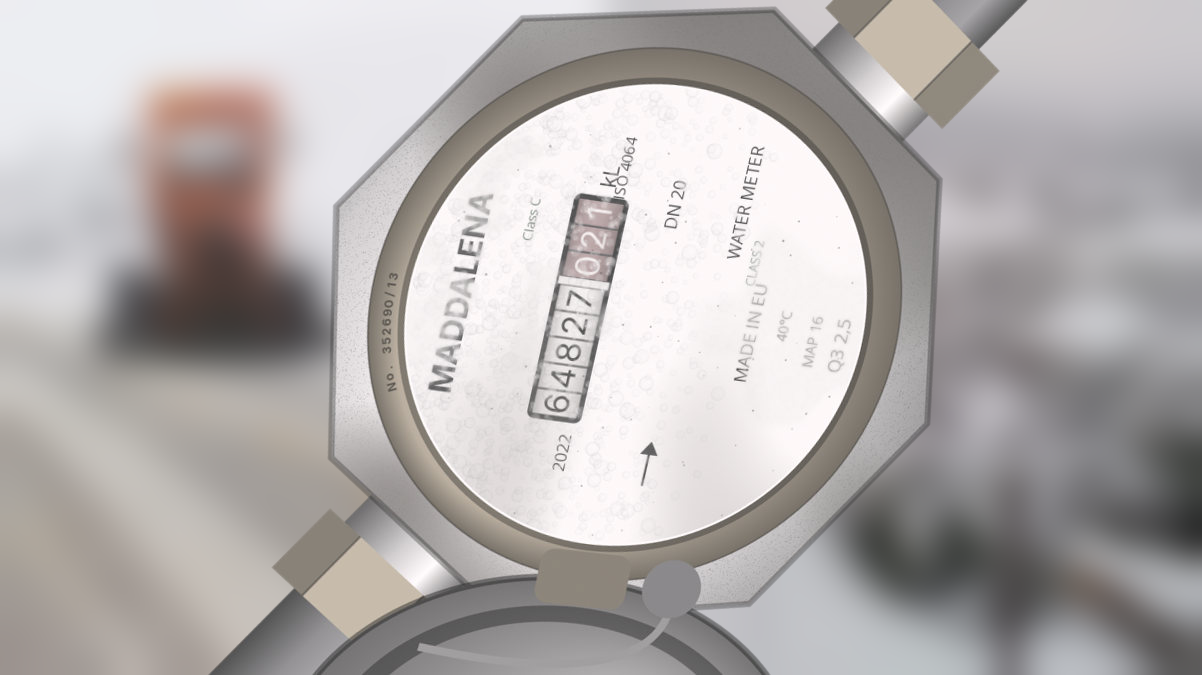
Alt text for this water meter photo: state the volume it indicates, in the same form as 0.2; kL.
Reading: 64827.021; kL
